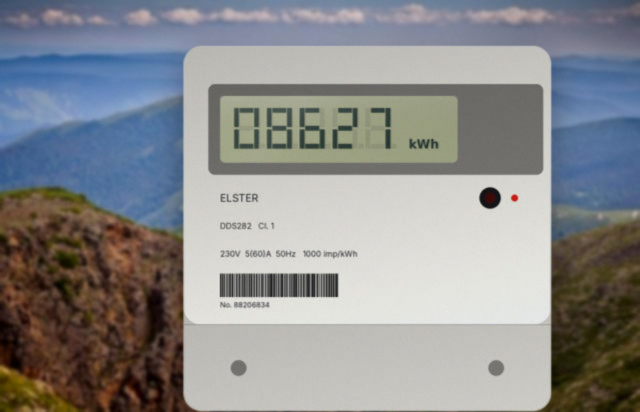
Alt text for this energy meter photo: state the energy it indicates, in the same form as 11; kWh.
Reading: 8627; kWh
